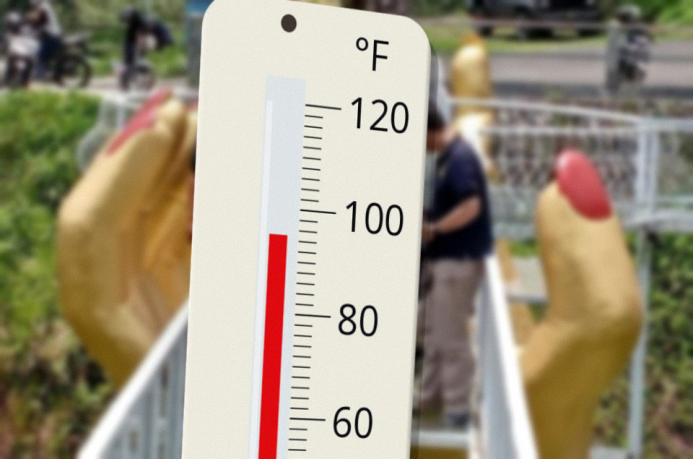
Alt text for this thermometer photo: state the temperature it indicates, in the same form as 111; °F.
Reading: 95; °F
